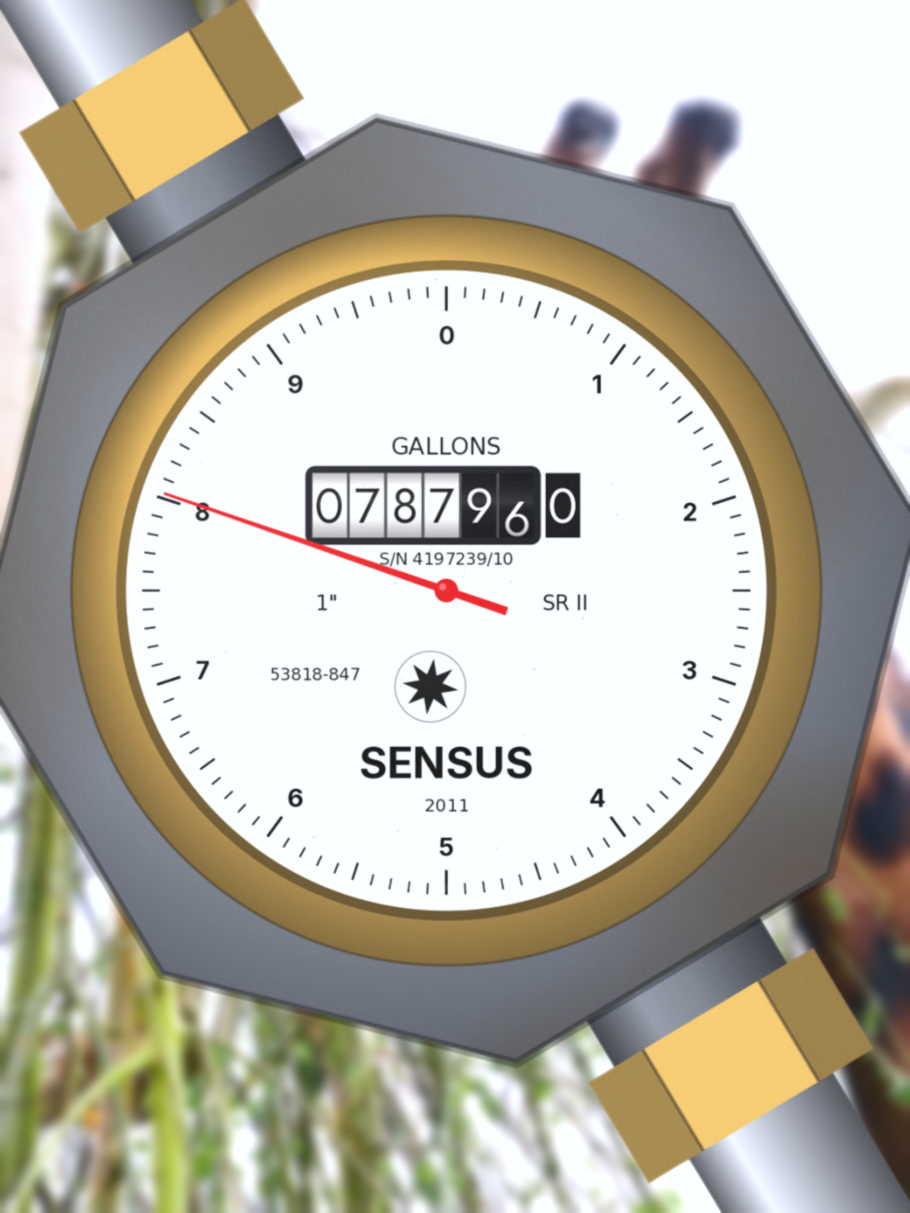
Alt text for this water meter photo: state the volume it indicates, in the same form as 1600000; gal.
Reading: 787958.0; gal
